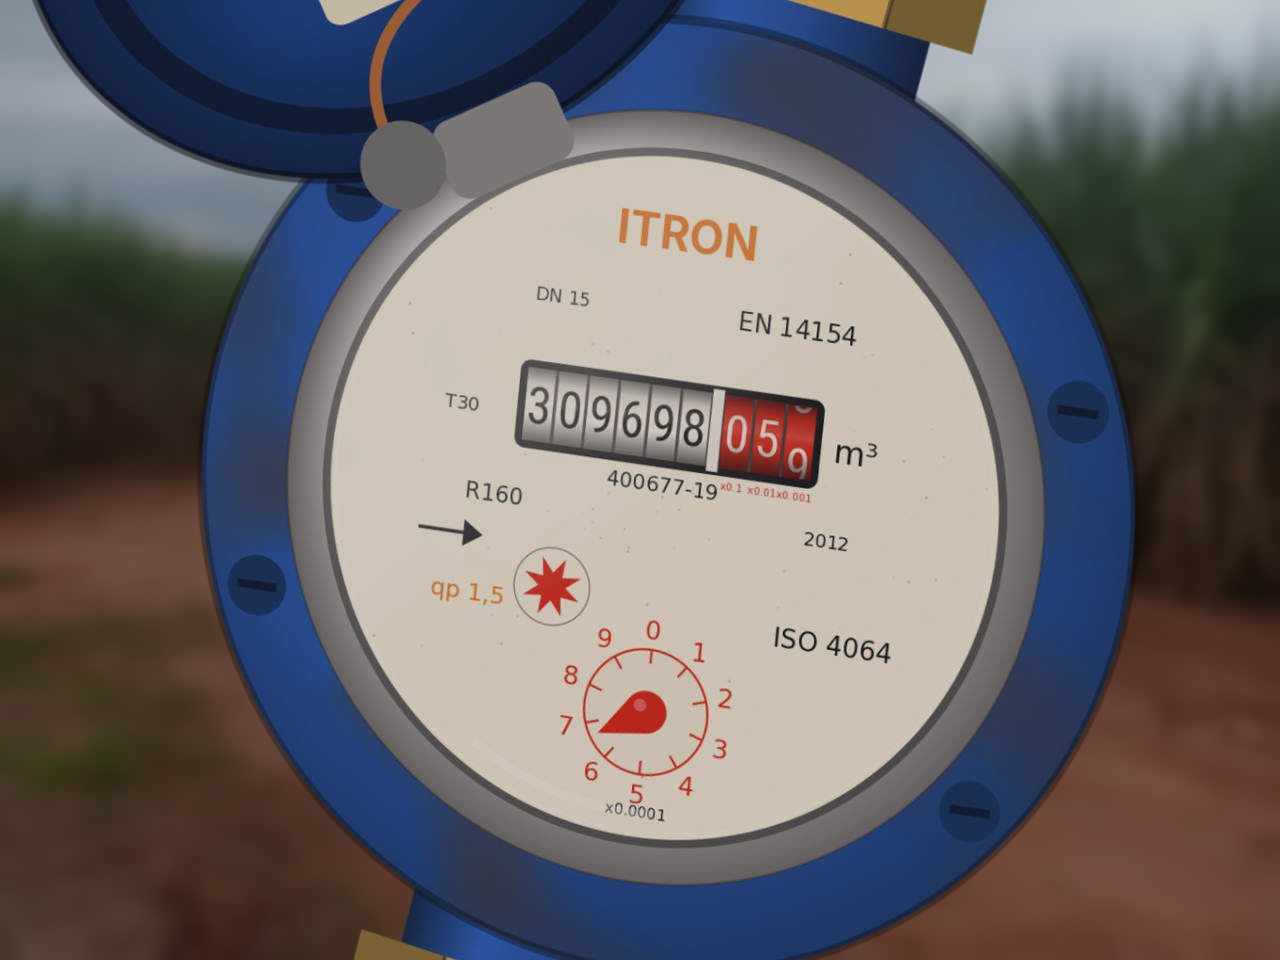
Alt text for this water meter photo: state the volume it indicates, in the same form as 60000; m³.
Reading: 309698.0586; m³
